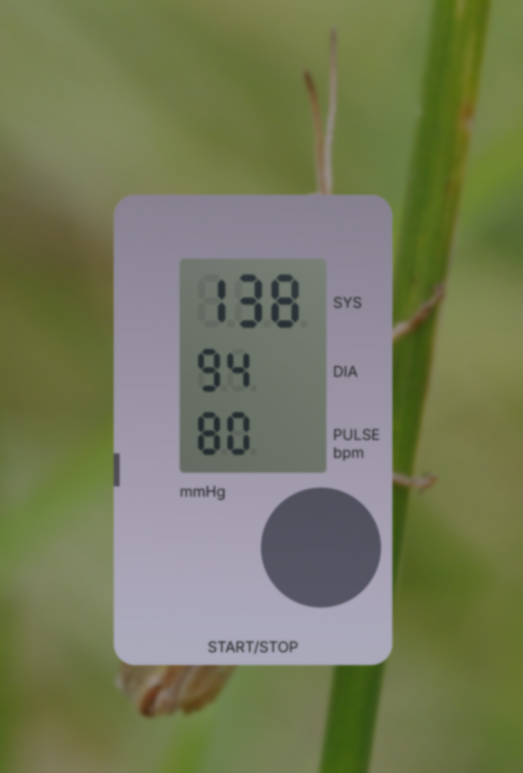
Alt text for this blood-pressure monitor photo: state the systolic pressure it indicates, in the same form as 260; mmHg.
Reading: 138; mmHg
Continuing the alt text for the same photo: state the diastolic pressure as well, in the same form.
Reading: 94; mmHg
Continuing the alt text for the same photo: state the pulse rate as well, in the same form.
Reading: 80; bpm
